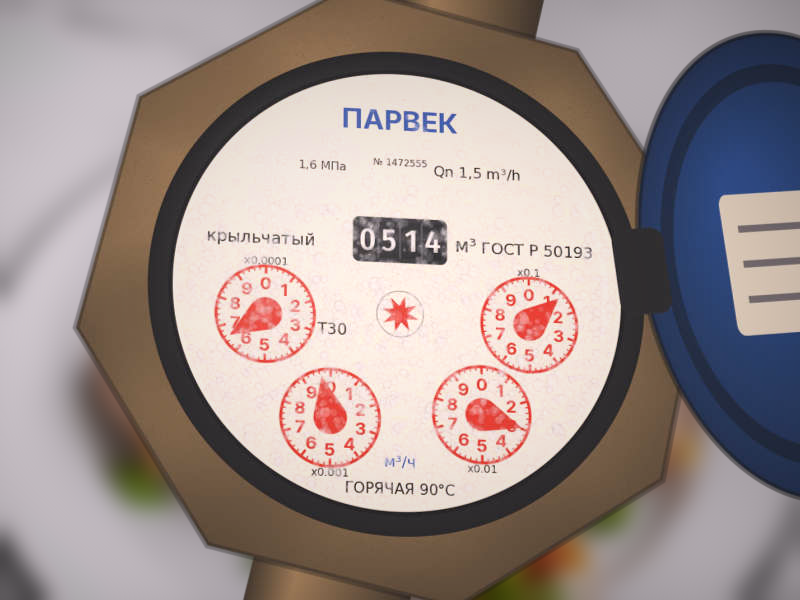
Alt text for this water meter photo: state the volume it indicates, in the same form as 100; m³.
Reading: 514.1296; m³
